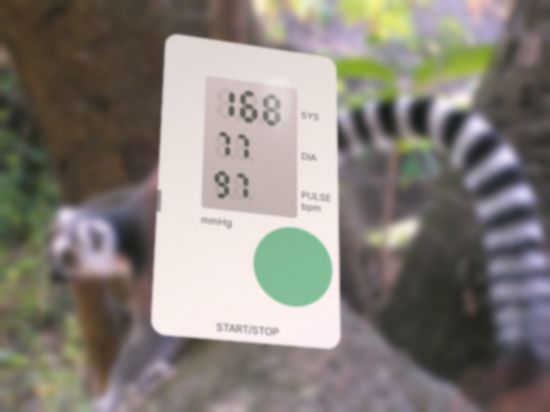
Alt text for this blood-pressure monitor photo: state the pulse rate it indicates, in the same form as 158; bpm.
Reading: 97; bpm
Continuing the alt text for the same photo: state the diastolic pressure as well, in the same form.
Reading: 77; mmHg
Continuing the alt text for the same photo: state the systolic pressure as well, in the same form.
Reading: 168; mmHg
